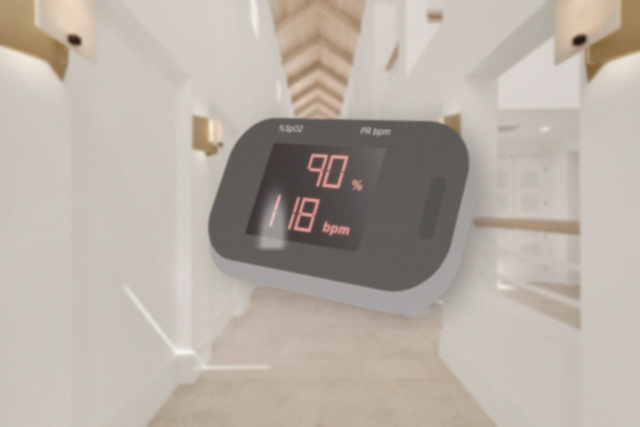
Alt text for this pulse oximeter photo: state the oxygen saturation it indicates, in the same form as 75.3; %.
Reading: 90; %
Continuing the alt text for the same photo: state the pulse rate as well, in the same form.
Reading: 118; bpm
